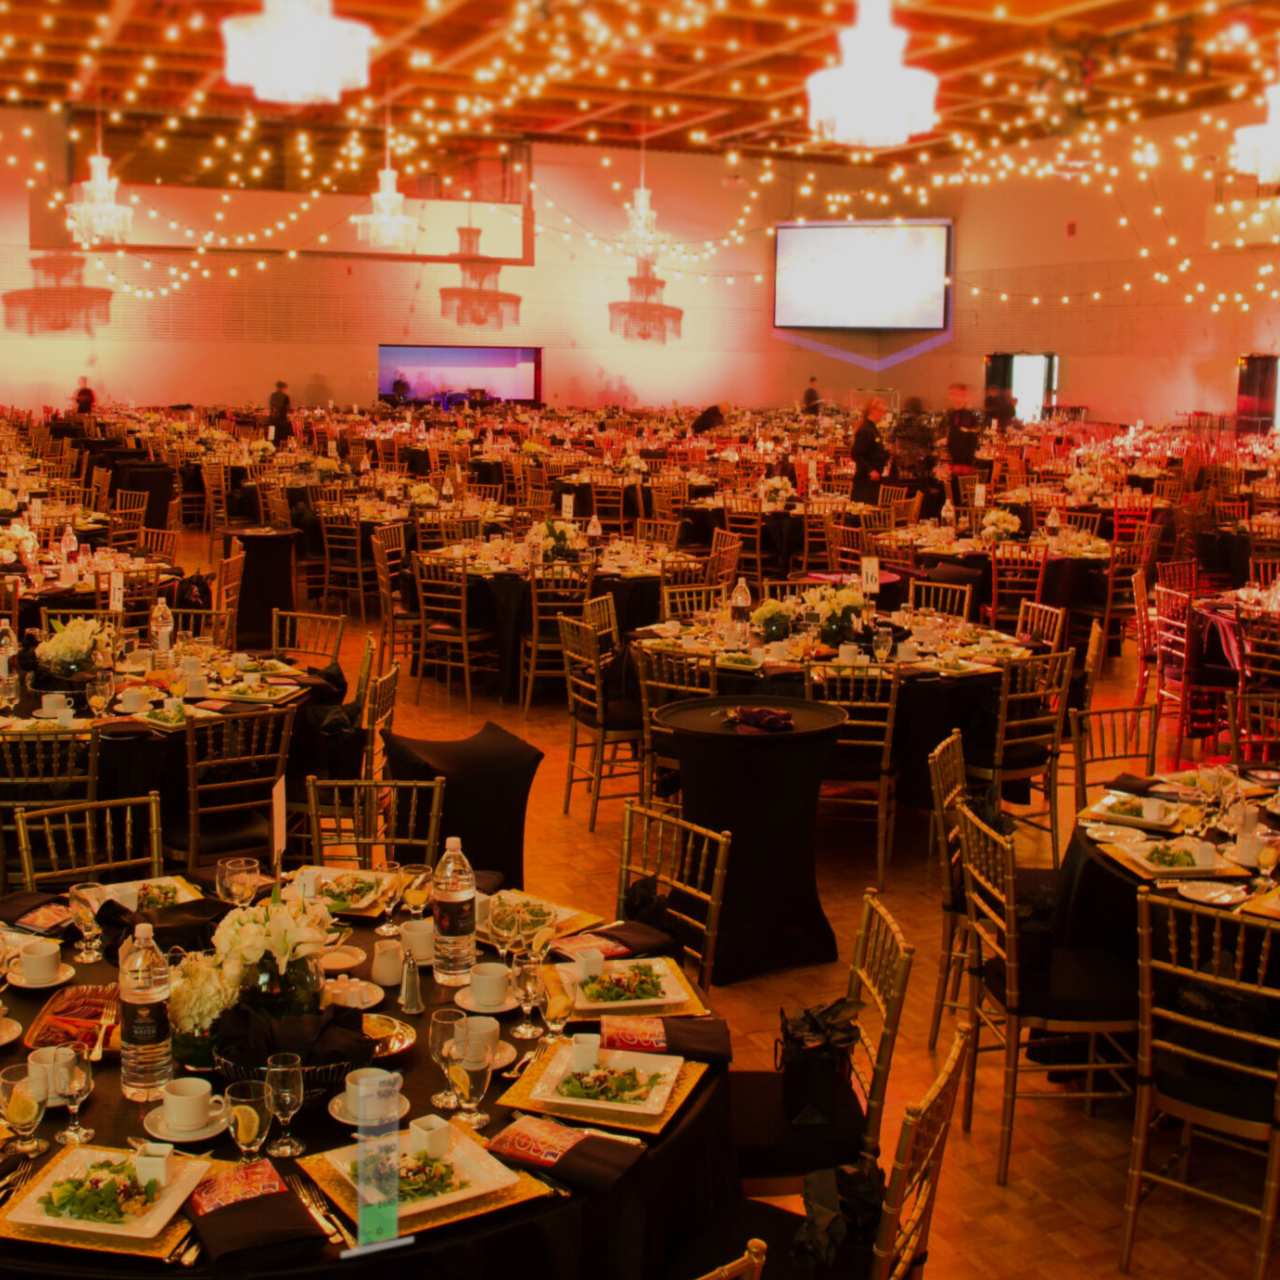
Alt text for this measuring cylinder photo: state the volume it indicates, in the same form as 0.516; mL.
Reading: 100; mL
